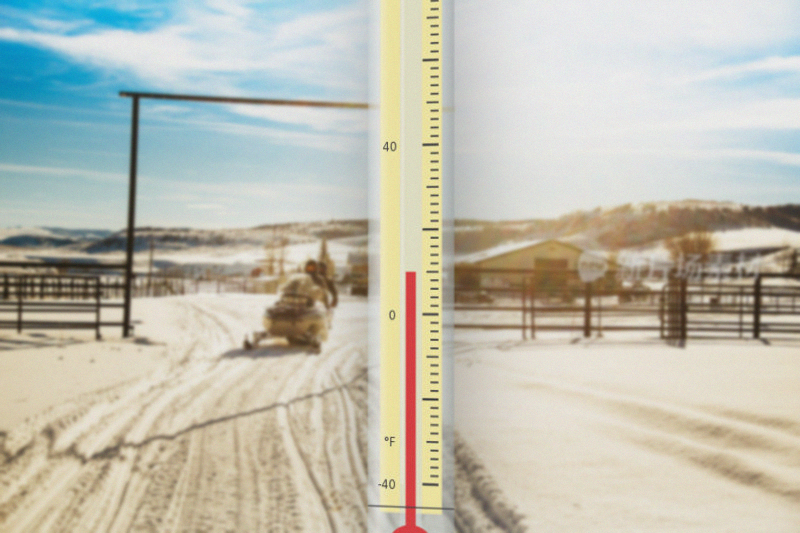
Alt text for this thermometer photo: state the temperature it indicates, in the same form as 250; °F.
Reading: 10; °F
